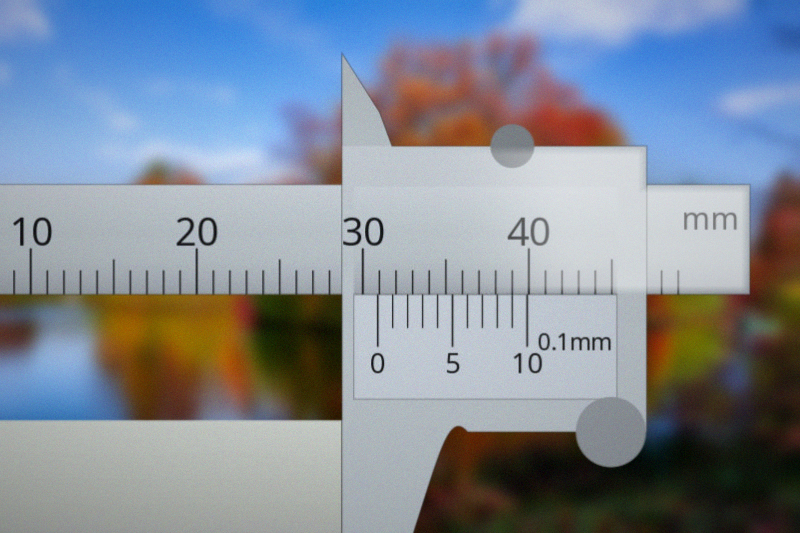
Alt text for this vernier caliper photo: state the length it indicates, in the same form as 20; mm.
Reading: 30.9; mm
